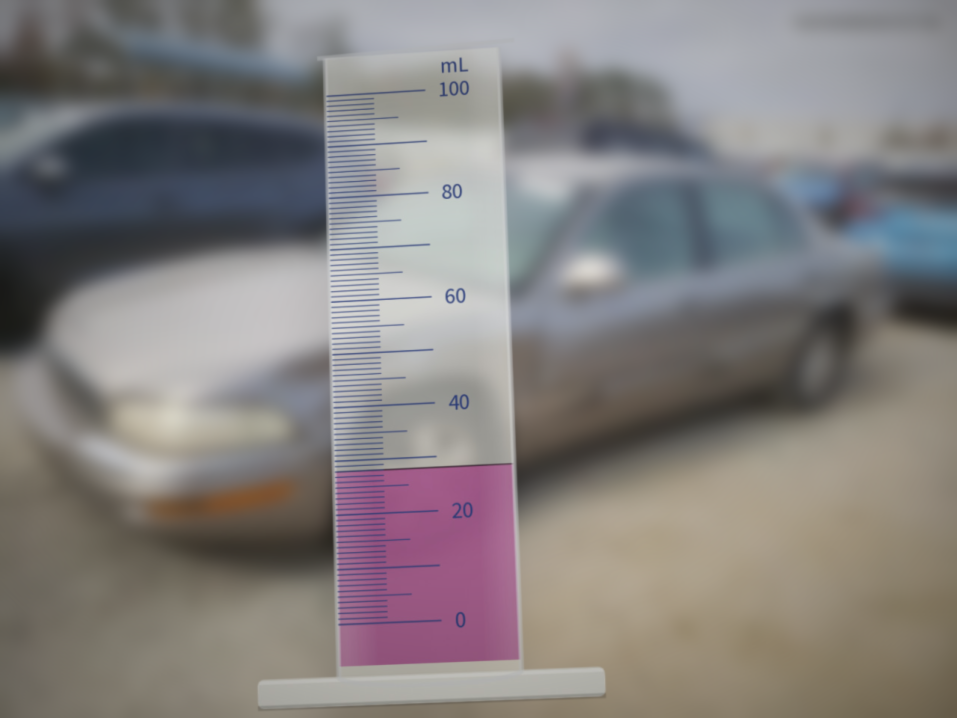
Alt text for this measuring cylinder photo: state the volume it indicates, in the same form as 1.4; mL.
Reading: 28; mL
